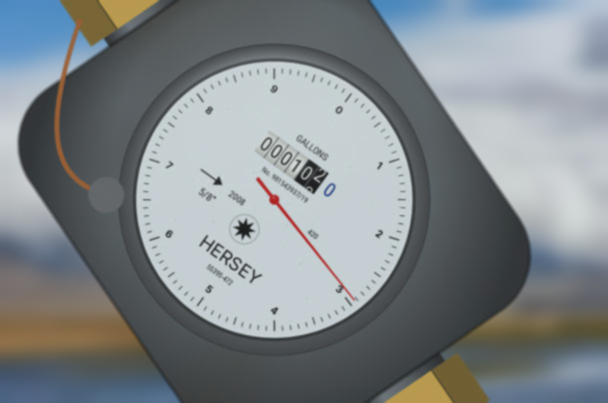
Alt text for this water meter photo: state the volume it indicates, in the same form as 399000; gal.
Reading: 1022.9; gal
